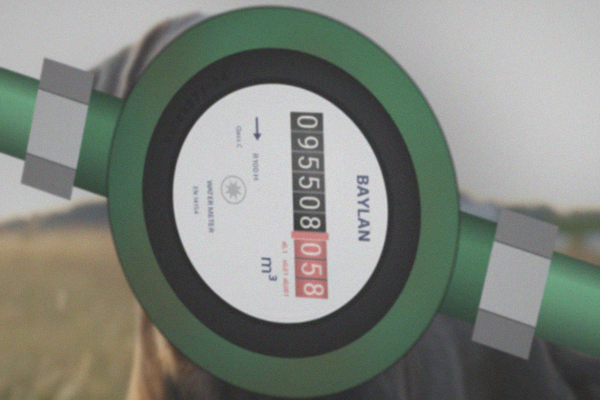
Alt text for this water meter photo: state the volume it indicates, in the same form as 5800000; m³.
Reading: 95508.058; m³
